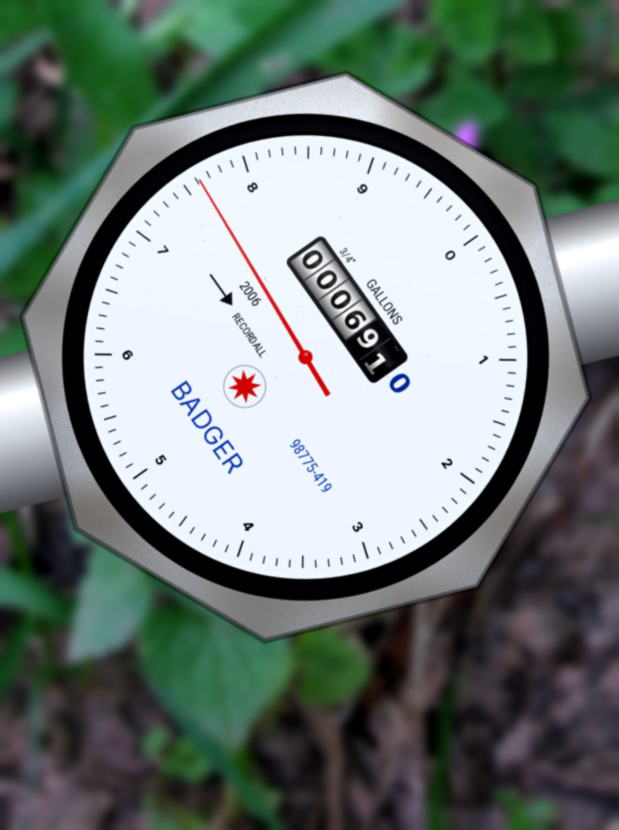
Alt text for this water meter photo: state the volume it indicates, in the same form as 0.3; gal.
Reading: 6907.6; gal
